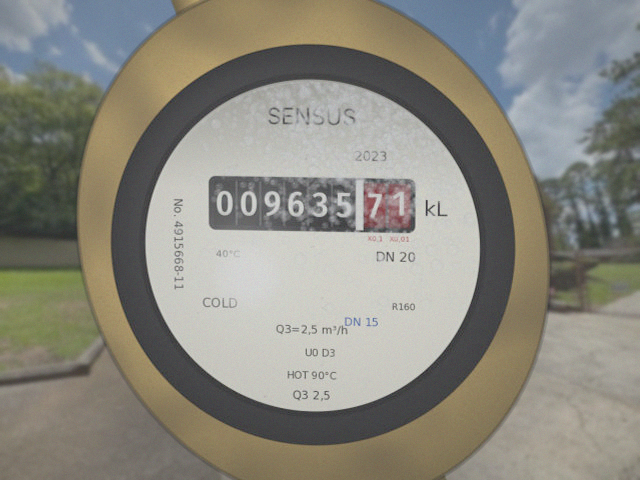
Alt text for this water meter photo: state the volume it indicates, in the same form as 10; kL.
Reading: 9635.71; kL
